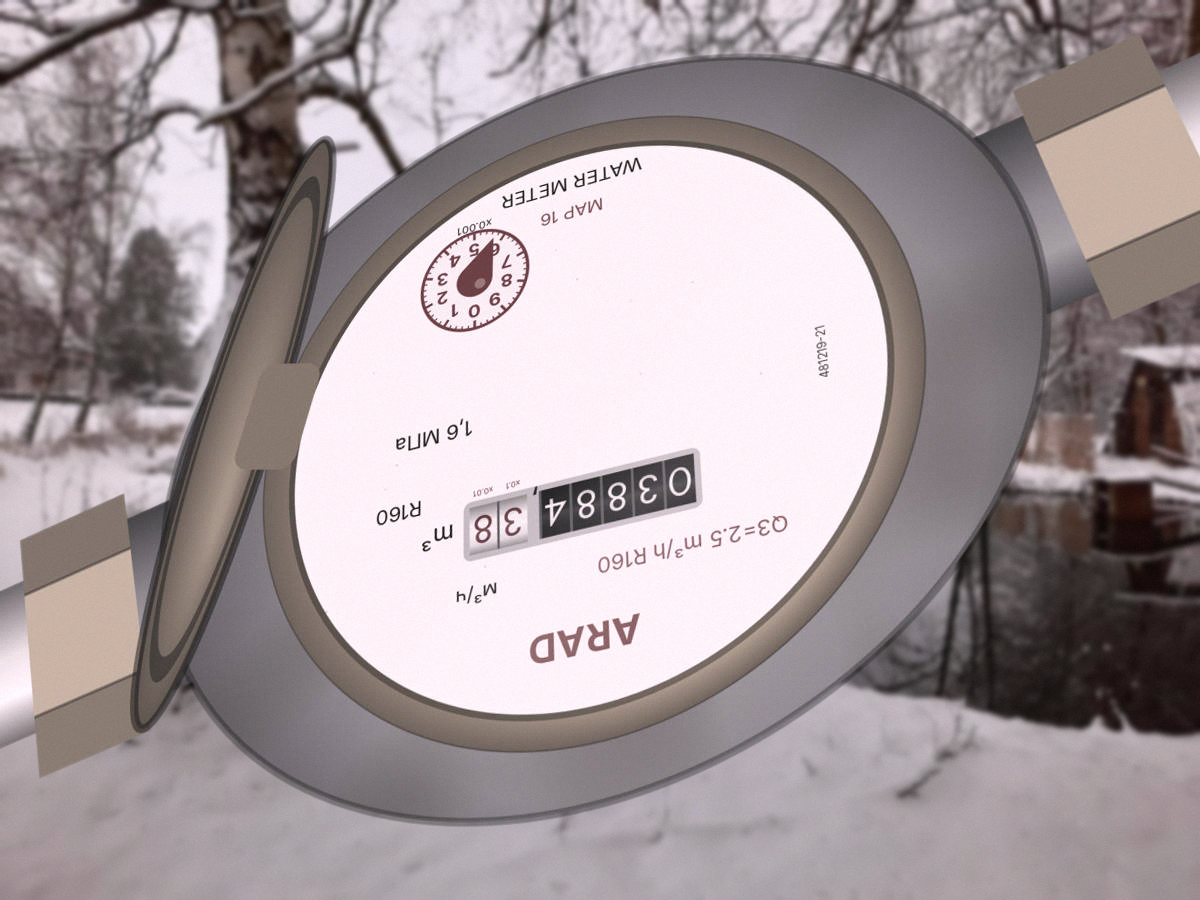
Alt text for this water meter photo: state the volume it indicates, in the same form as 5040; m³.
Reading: 3884.385; m³
